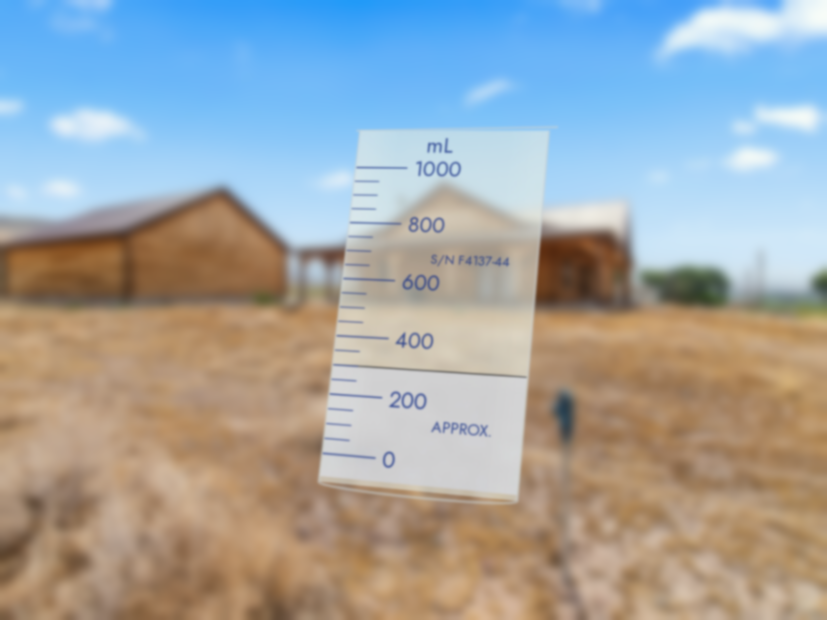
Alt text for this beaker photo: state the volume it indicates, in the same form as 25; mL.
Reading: 300; mL
